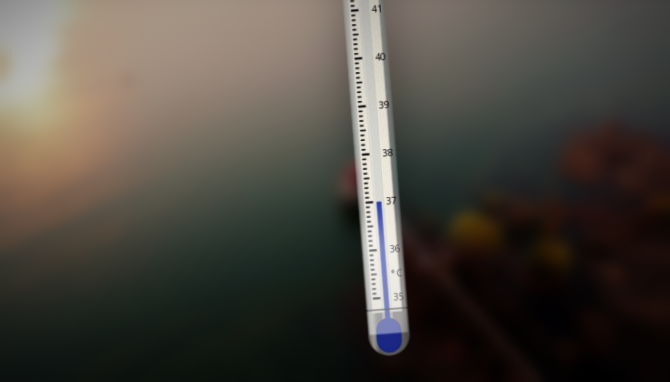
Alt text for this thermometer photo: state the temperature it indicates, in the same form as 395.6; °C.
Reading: 37; °C
